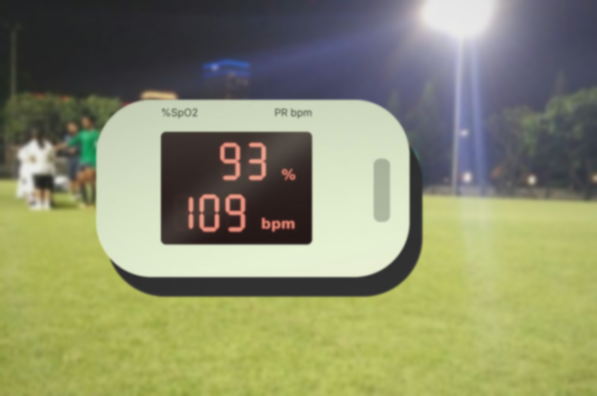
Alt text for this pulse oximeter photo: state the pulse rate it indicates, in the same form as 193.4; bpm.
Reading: 109; bpm
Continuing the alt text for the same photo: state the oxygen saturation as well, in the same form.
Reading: 93; %
